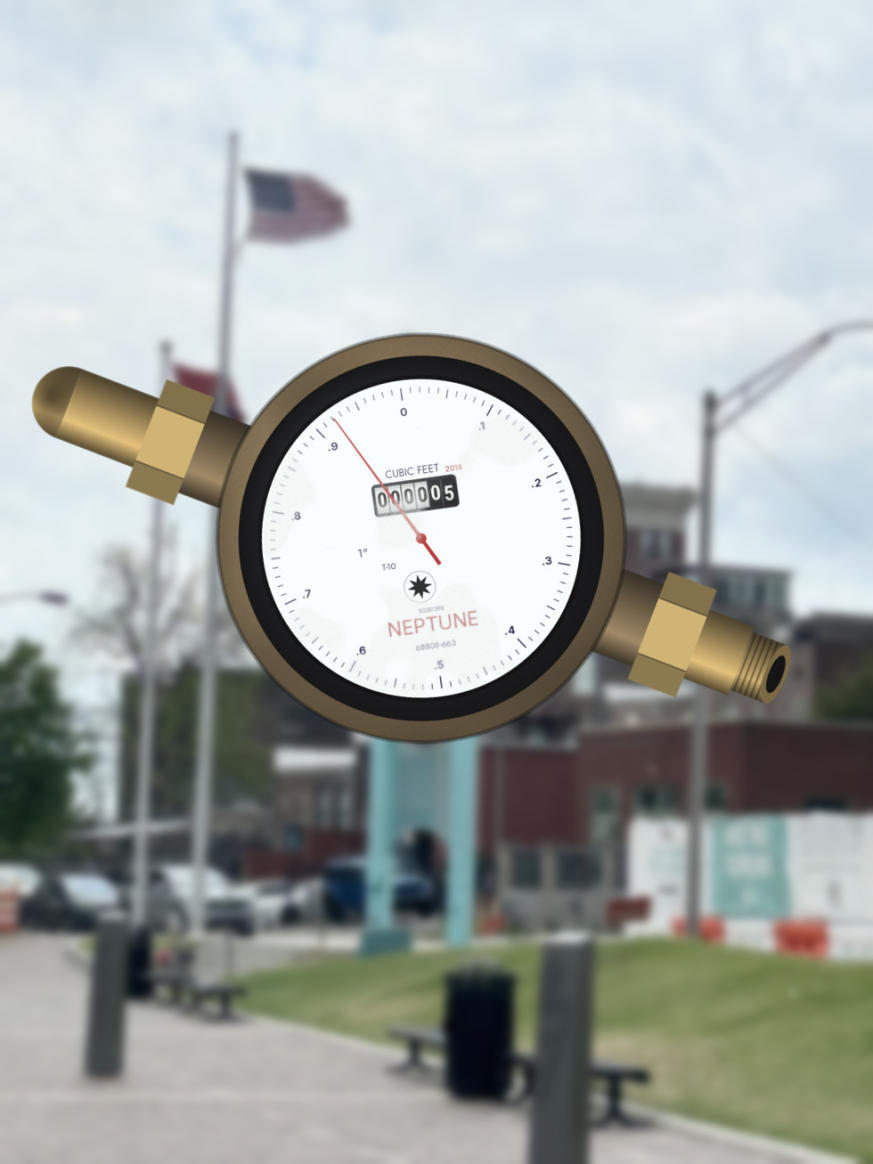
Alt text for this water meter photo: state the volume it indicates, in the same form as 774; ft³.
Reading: 4.92; ft³
